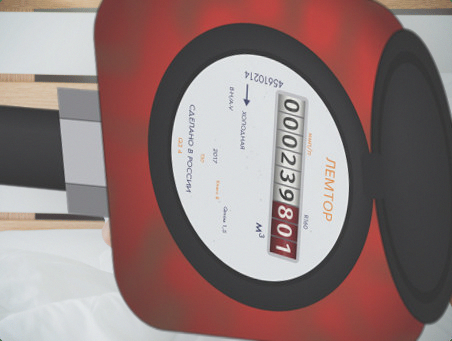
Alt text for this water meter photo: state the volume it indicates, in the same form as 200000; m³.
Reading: 239.801; m³
